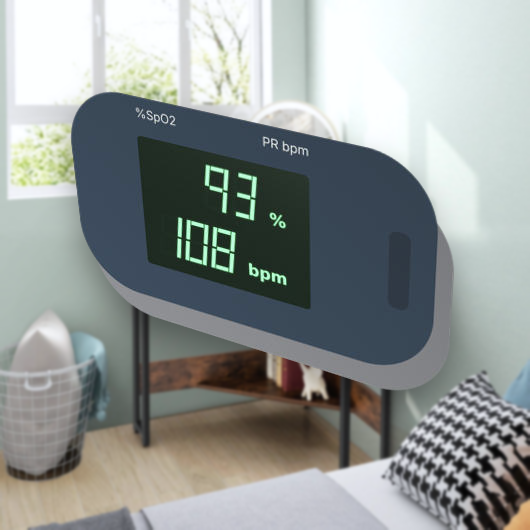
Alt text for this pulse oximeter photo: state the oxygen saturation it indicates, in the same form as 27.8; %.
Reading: 93; %
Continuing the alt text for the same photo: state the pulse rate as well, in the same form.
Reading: 108; bpm
